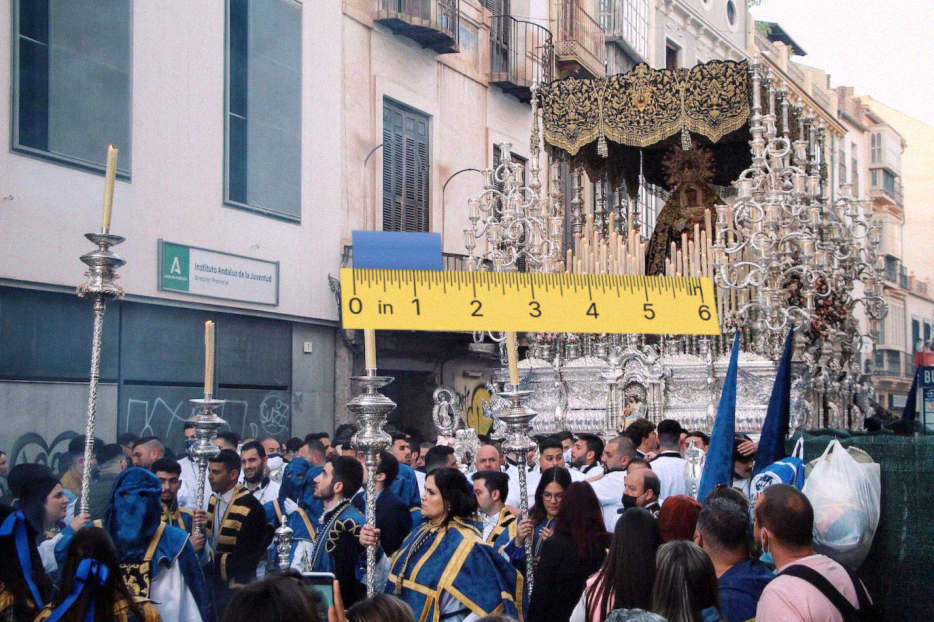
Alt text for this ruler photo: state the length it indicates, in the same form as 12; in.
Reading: 1.5; in
